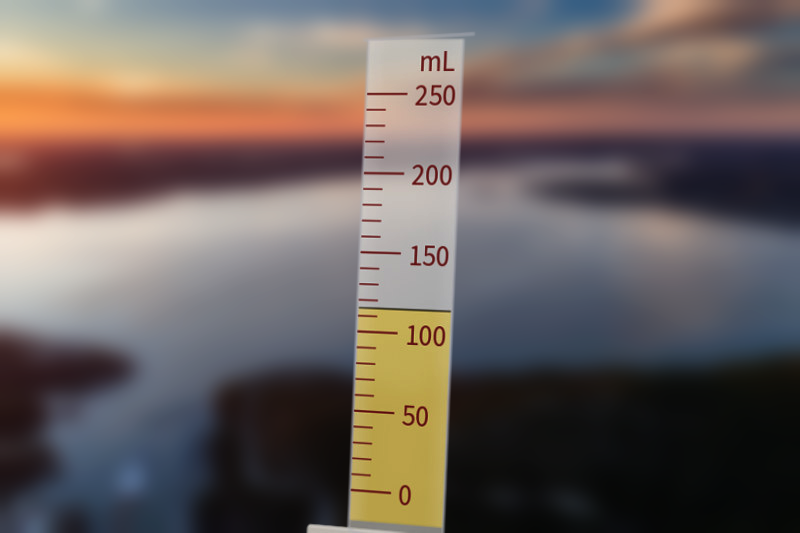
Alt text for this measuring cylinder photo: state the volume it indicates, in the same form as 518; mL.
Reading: 115; mL
